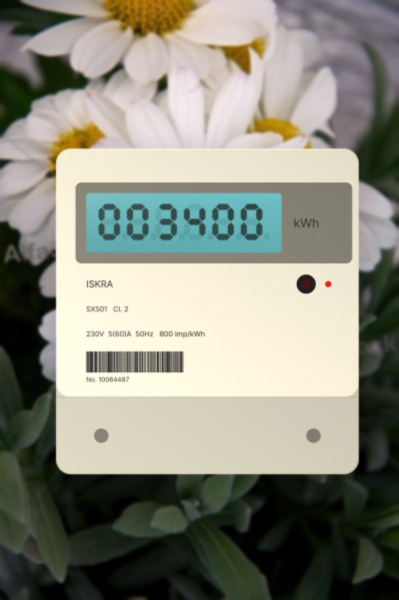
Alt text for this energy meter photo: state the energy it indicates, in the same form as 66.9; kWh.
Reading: 3400; kWh
